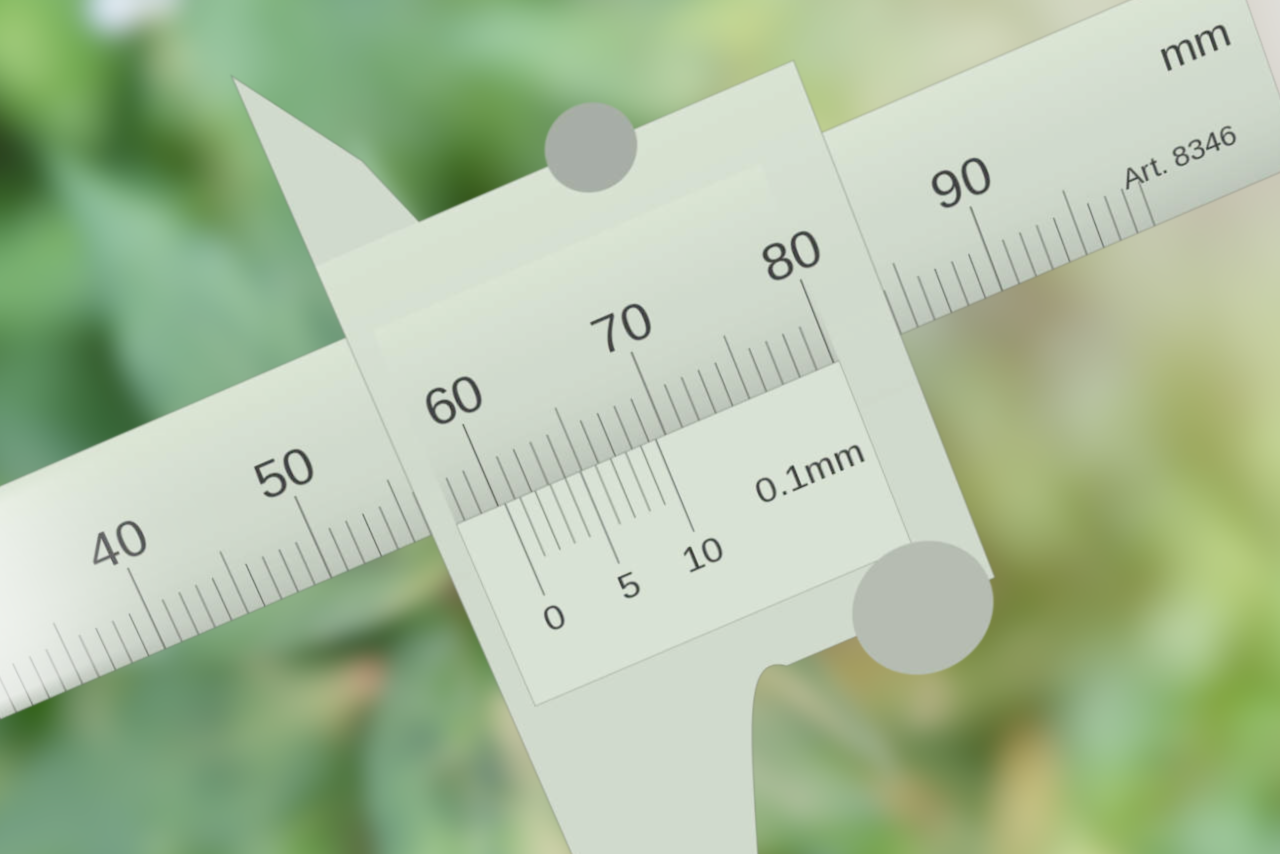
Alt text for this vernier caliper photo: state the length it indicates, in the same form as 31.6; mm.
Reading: 60.4; mm
